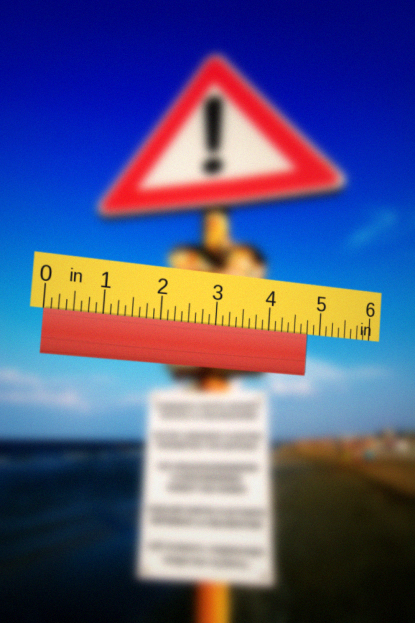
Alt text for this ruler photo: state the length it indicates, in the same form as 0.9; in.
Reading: 4.75; in
